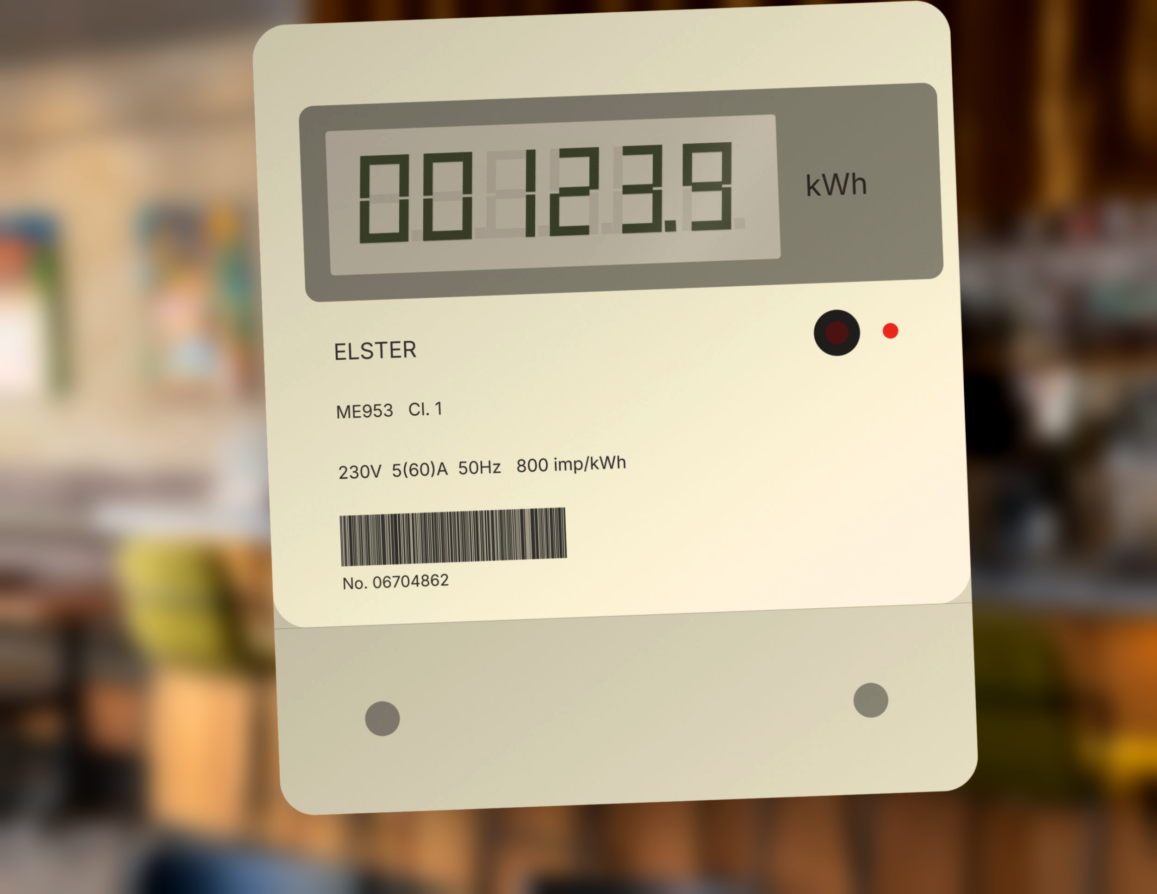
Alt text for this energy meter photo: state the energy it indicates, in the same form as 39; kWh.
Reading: 123.9; kWh
